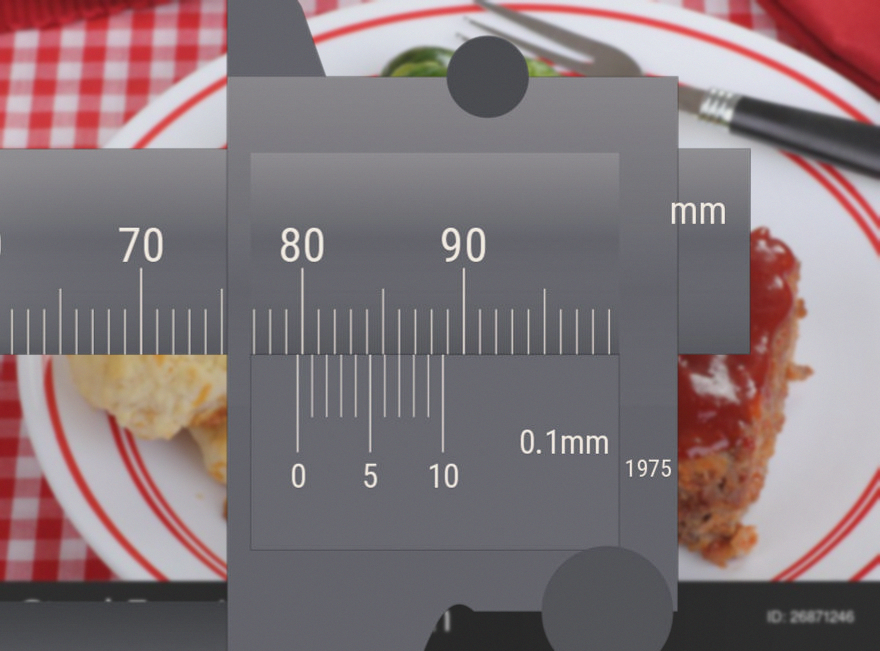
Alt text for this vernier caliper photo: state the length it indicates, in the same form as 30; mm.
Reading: 79.7; mm
